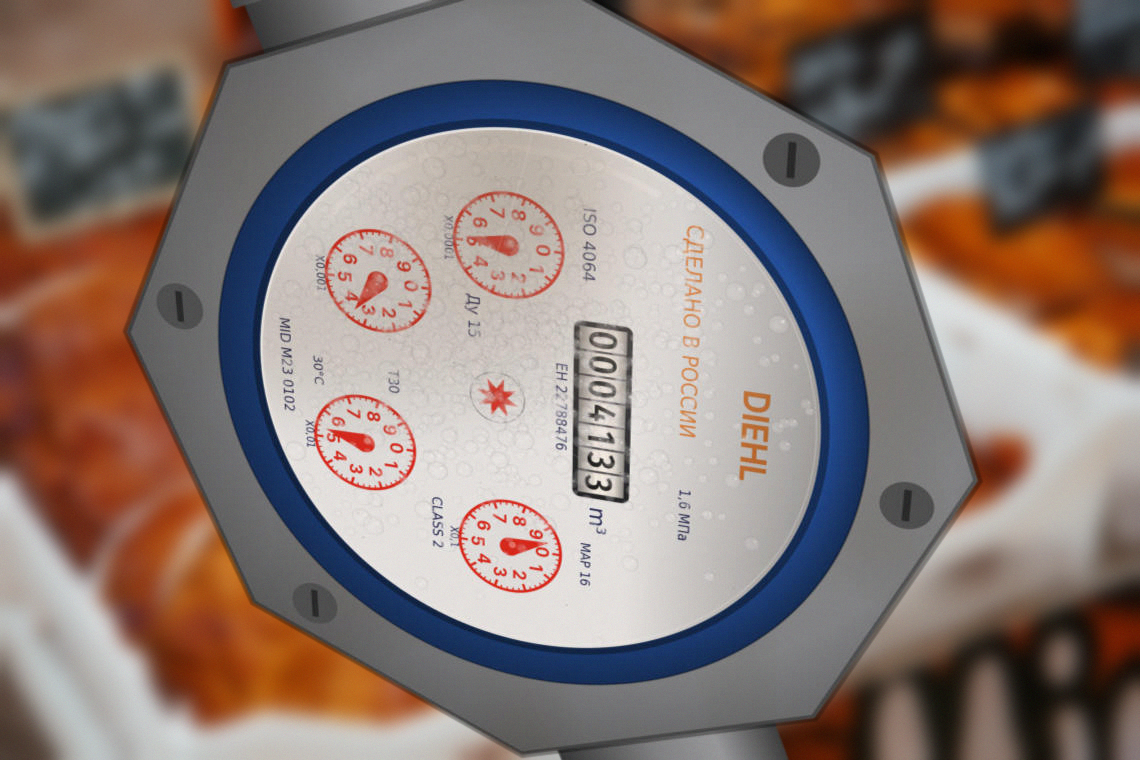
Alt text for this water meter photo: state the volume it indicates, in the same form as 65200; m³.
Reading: 4132.9535; m³
